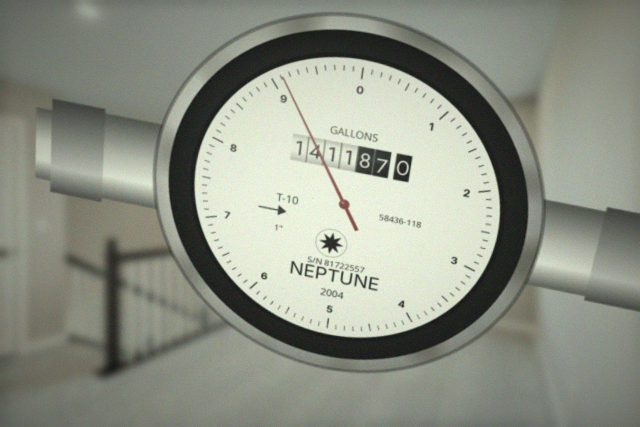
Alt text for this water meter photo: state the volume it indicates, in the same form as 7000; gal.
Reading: 1411869.1; gal
